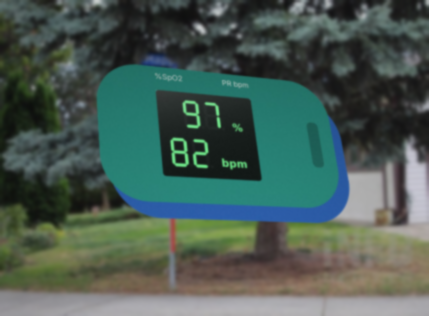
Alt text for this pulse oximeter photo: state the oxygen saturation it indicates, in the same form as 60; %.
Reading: 97; %
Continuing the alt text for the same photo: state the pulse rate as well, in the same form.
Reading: 82; bpm
